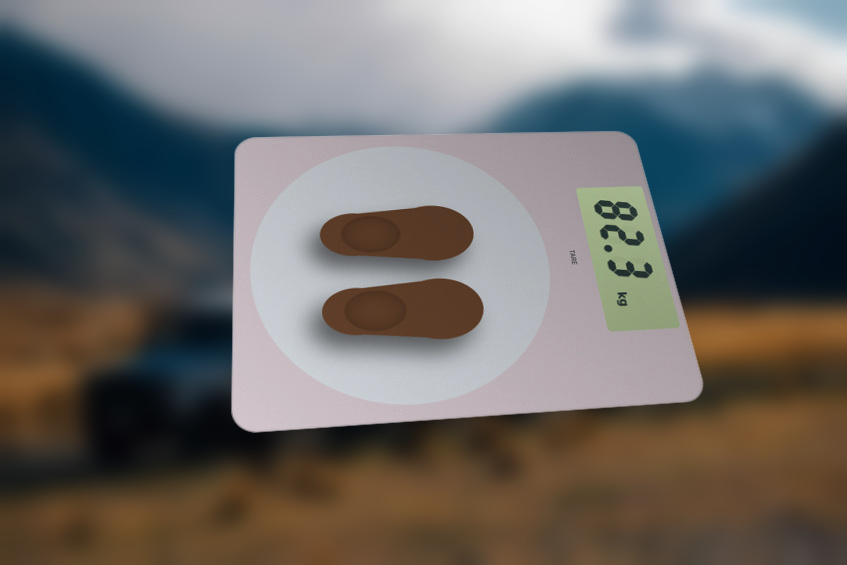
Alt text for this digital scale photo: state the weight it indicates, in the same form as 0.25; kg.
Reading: 82.3; kg
